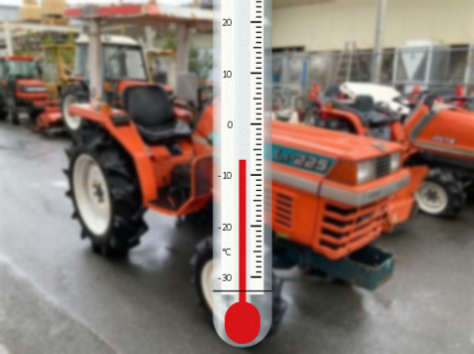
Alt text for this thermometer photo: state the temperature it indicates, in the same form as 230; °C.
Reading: -7; °C
